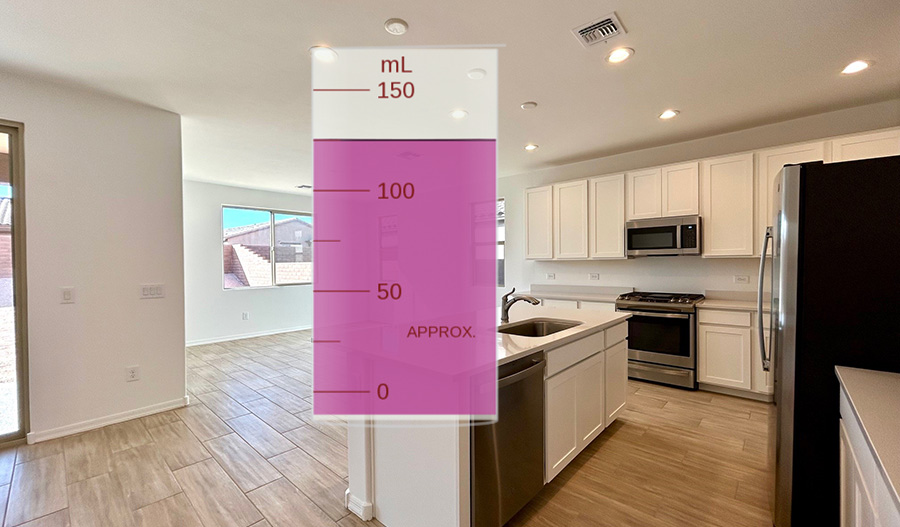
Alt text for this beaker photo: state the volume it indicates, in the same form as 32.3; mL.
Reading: 125; mL
